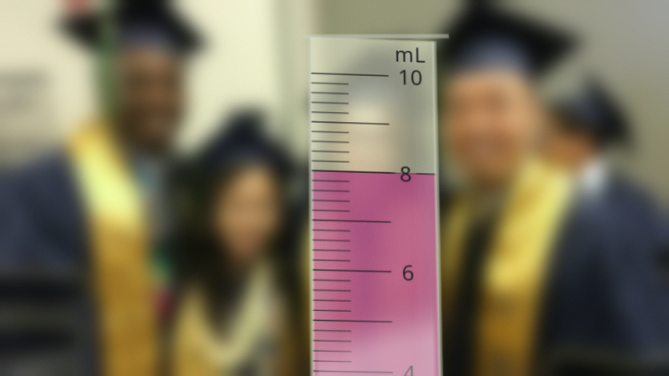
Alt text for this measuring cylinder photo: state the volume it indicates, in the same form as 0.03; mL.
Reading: 8; mL
